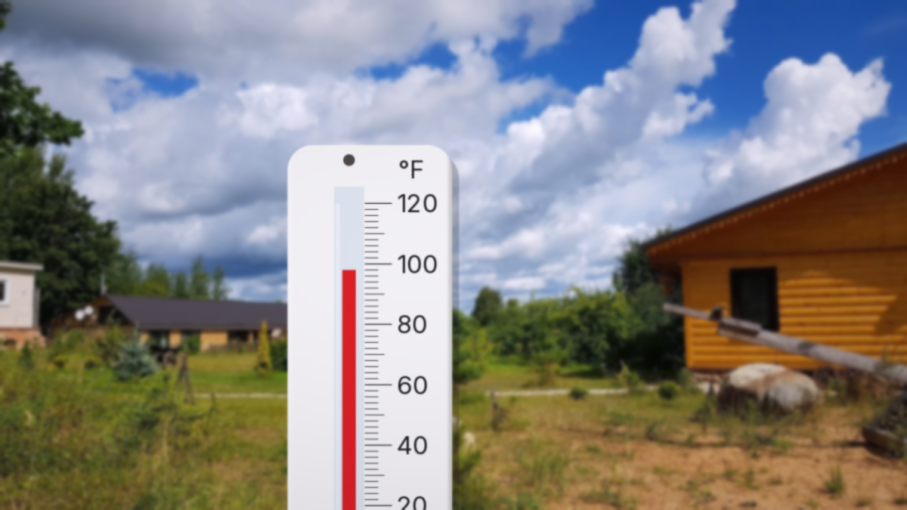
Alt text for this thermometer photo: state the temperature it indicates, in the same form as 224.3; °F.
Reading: 98; °F
